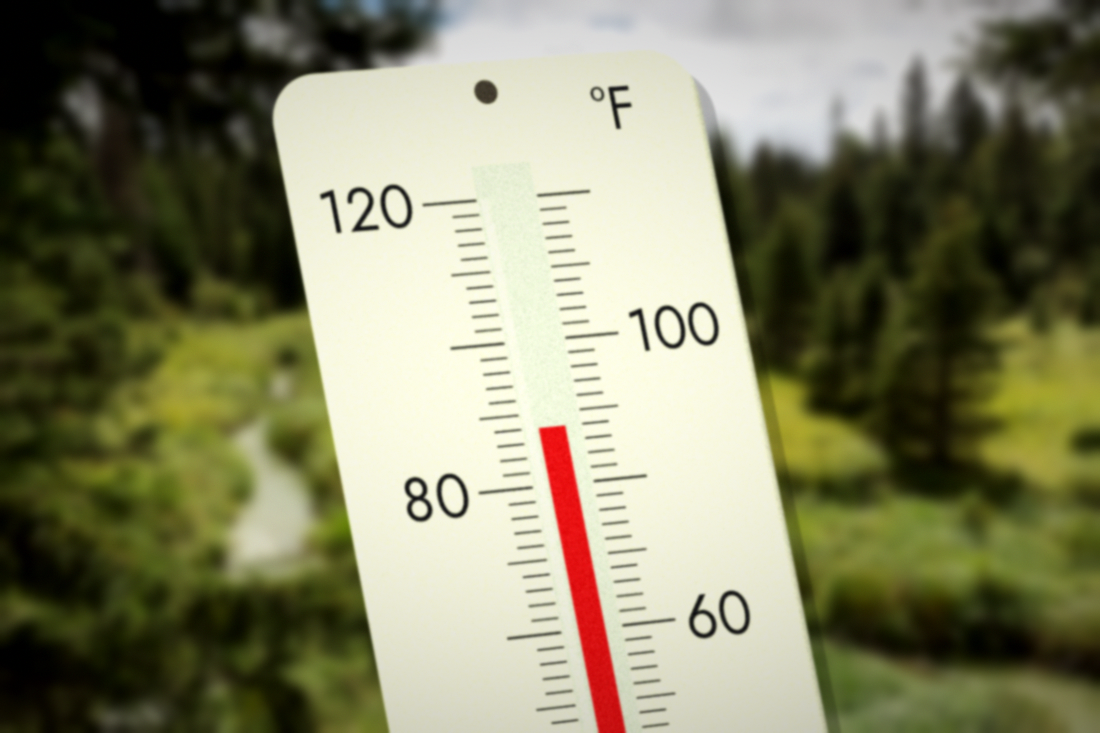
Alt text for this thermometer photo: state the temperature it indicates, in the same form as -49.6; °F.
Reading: 88; °F
